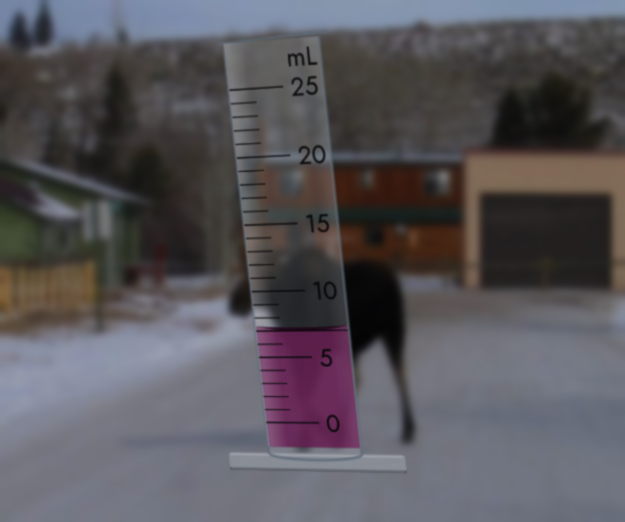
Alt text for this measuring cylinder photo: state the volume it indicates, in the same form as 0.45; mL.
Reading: 7; mL
